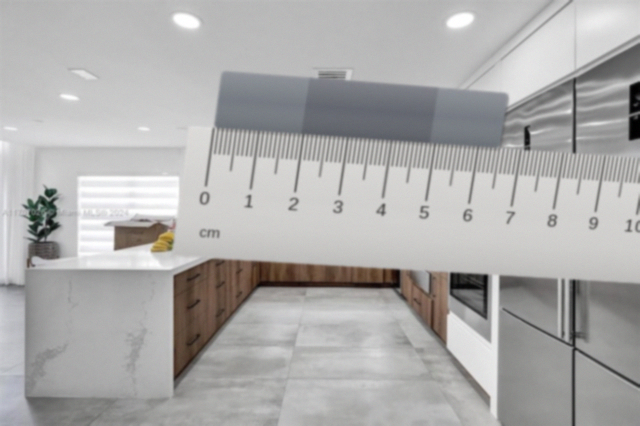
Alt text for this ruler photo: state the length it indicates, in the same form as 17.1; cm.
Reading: 6.5; cm
